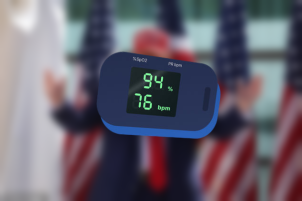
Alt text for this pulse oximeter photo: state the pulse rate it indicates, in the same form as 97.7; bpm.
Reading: 76; bpm
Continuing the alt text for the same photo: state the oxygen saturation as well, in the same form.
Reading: 94; %
